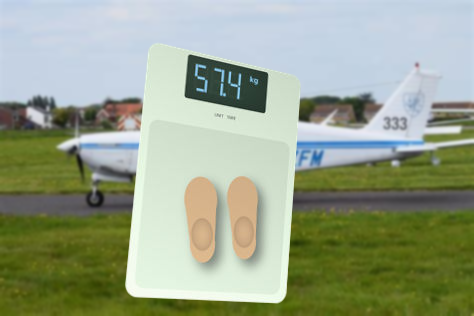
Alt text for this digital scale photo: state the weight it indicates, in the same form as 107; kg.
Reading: 57.4; kg
